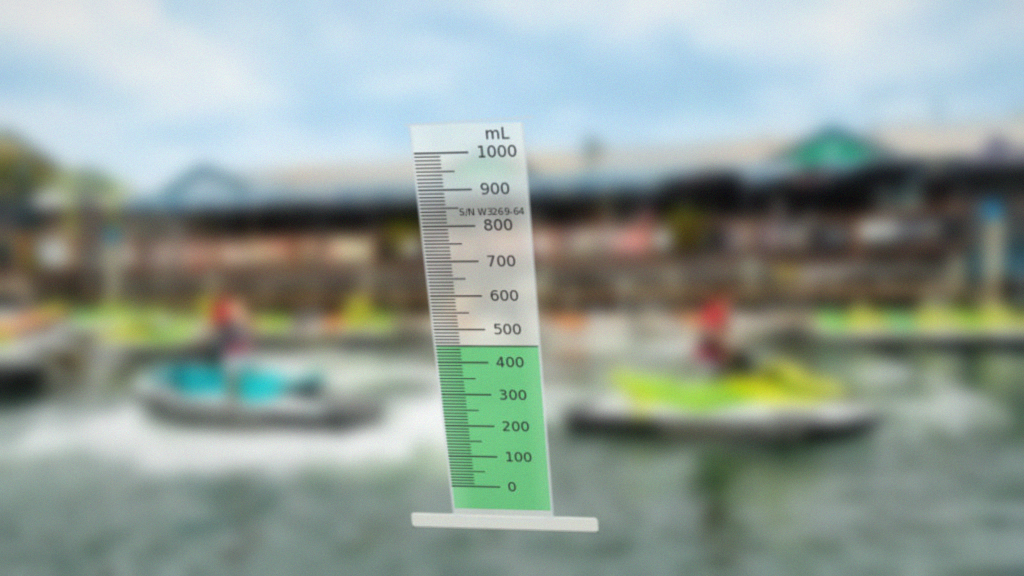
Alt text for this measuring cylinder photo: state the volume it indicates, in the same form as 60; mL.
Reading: 450; mL
